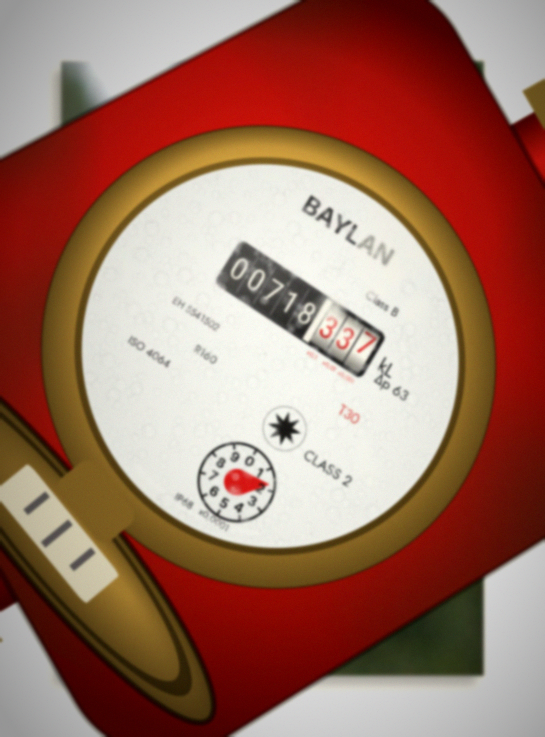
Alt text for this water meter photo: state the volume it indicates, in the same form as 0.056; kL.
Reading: 718.3371; kL
